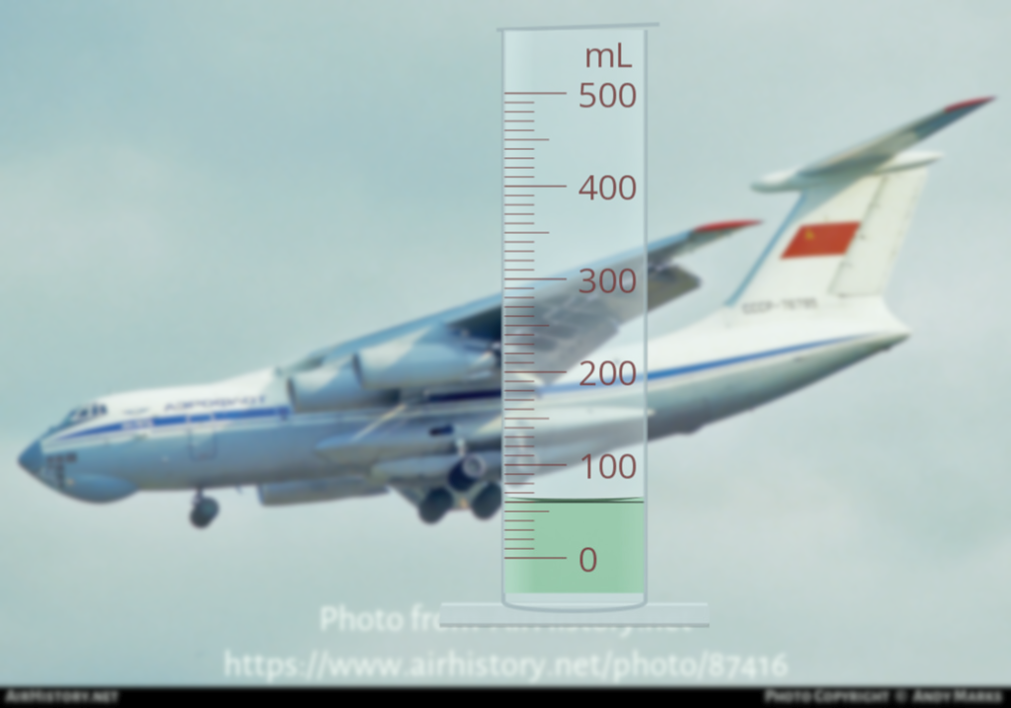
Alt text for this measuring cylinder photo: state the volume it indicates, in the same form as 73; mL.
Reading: 60; mL
